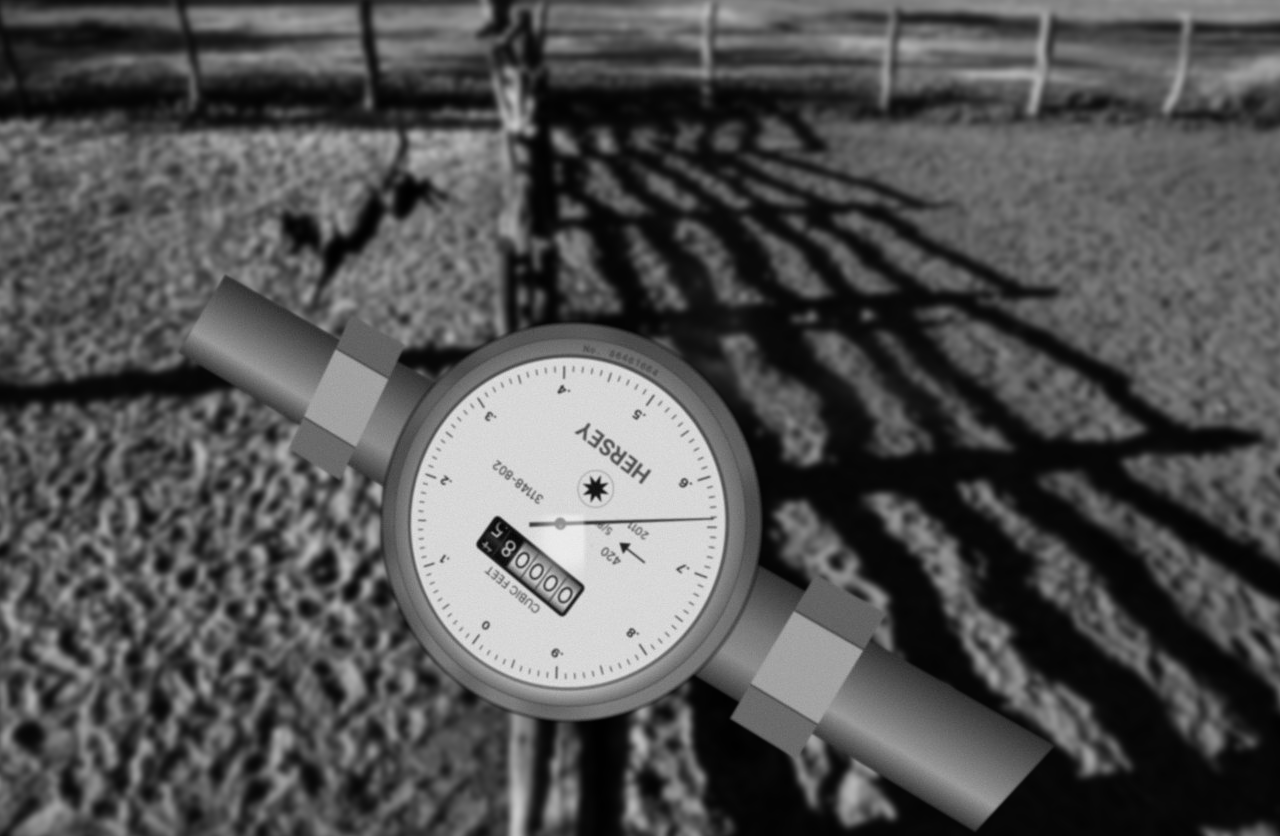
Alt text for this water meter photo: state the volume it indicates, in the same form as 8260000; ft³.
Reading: 84.64; ft³
